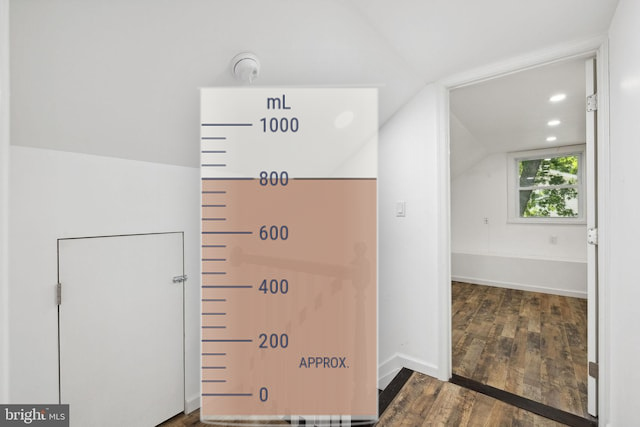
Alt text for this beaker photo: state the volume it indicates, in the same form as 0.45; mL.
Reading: 800; mL
